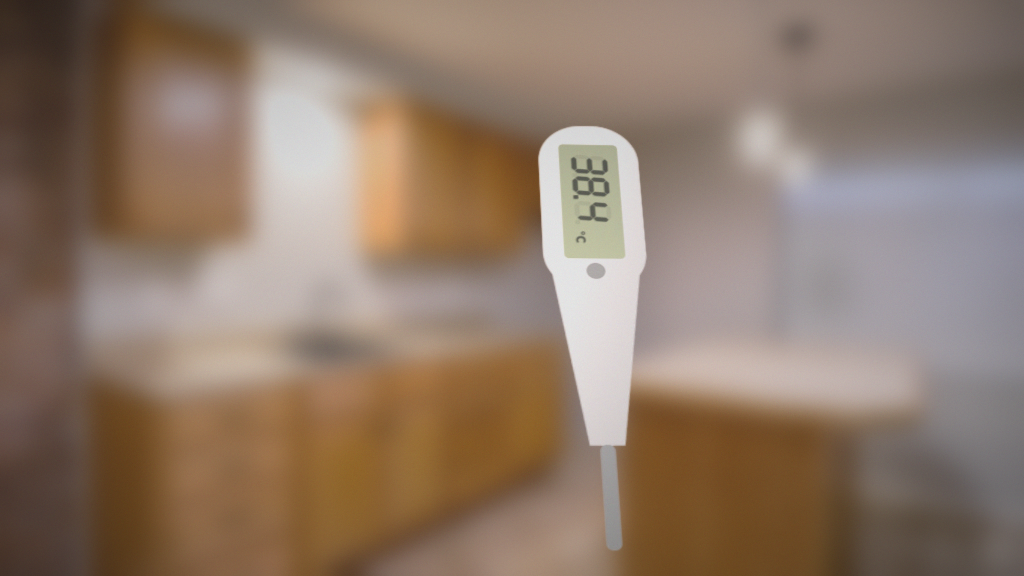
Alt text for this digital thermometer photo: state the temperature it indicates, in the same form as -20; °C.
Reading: 38.4; °C
